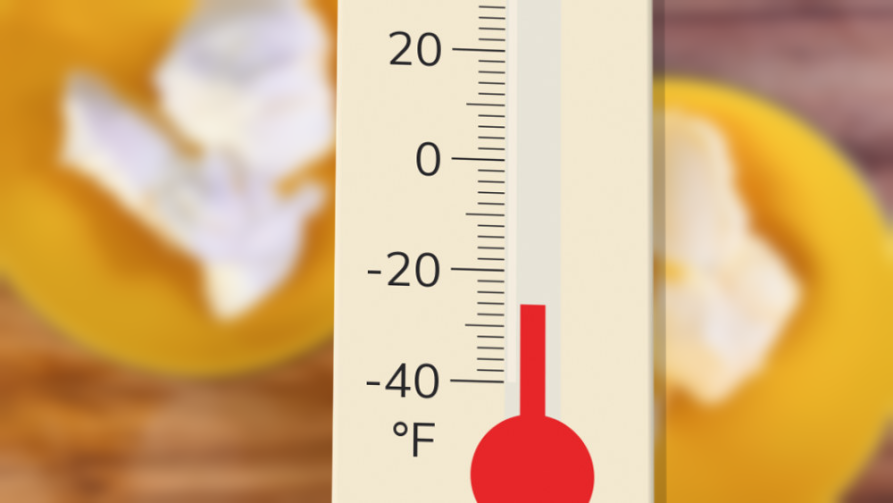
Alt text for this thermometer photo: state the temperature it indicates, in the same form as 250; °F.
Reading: -26; °F
